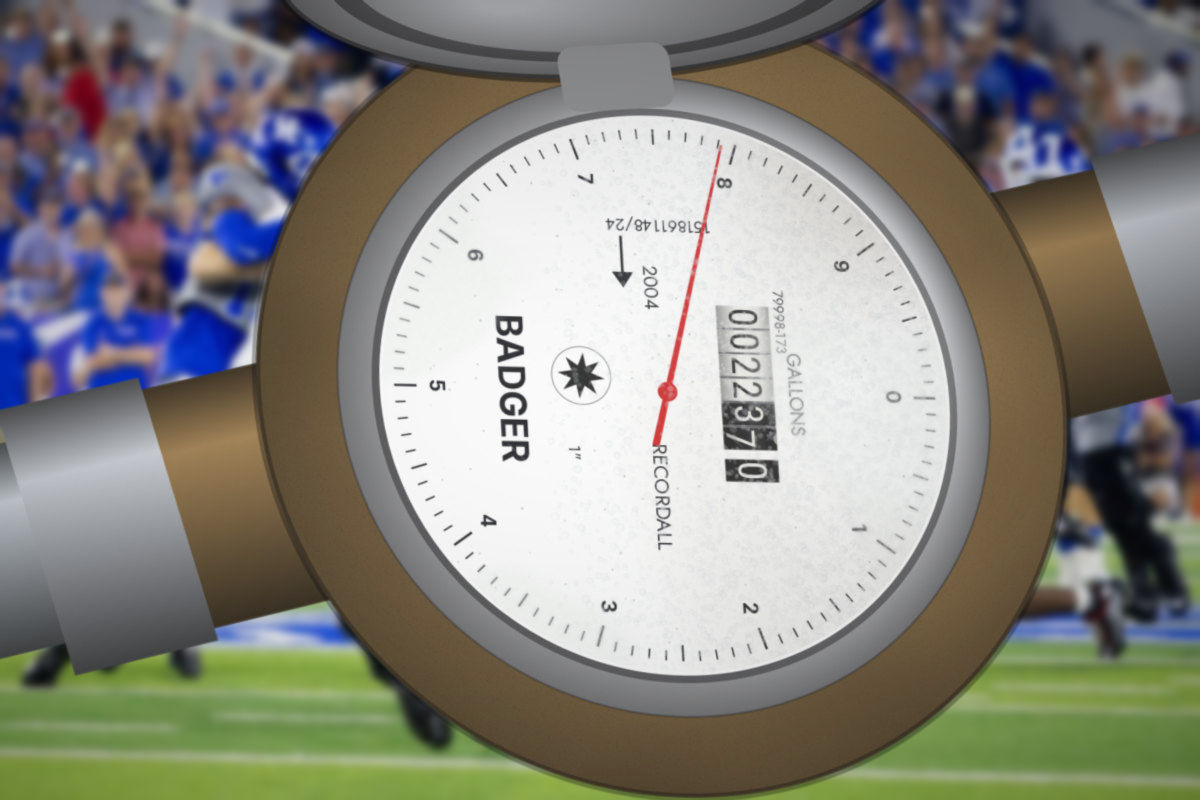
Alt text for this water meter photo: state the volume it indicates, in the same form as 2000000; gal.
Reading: 22367.9; gal
